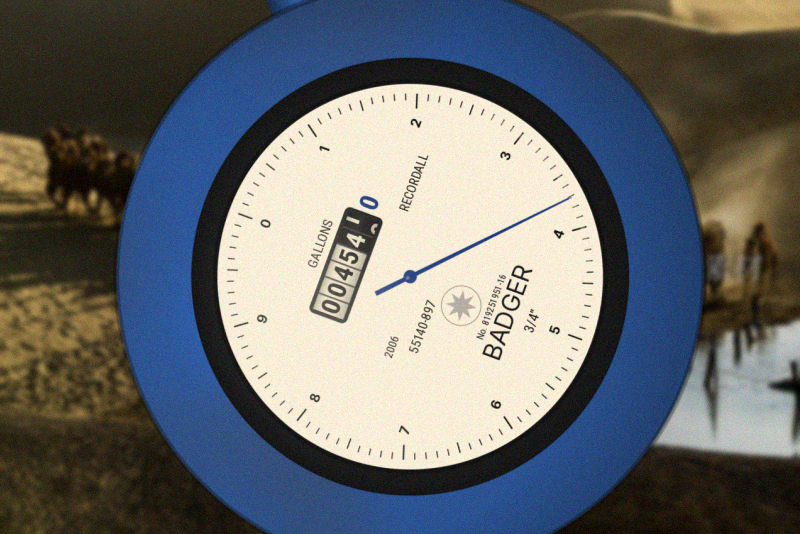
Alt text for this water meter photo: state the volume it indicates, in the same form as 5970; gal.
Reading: 45413.7; gal
